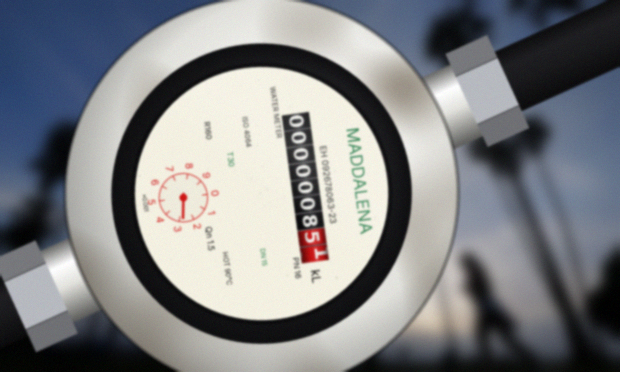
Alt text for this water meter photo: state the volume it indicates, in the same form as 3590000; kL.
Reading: 8.512; kL
